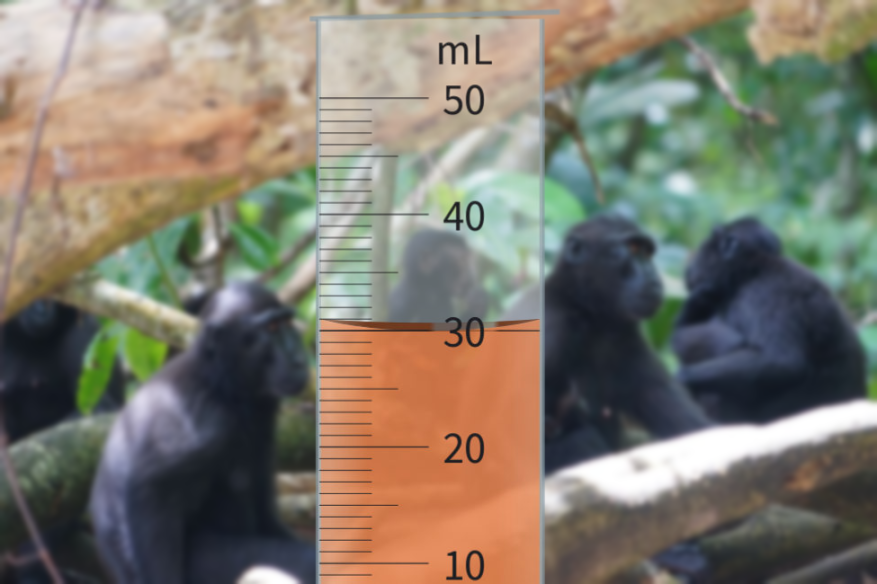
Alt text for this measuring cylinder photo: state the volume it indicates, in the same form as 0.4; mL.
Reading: 30; mL
